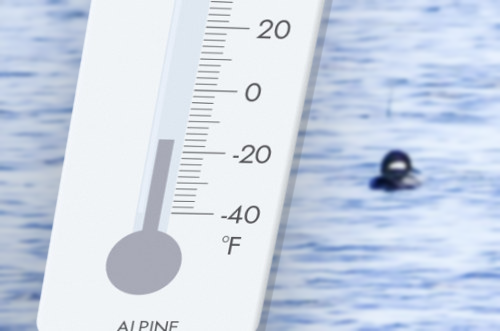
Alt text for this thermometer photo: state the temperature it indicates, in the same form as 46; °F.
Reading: -16; °F
